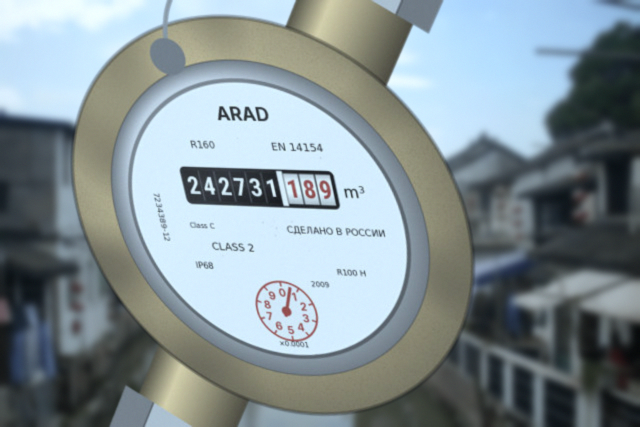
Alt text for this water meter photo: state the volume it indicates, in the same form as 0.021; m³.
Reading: 242731.1890; m³
